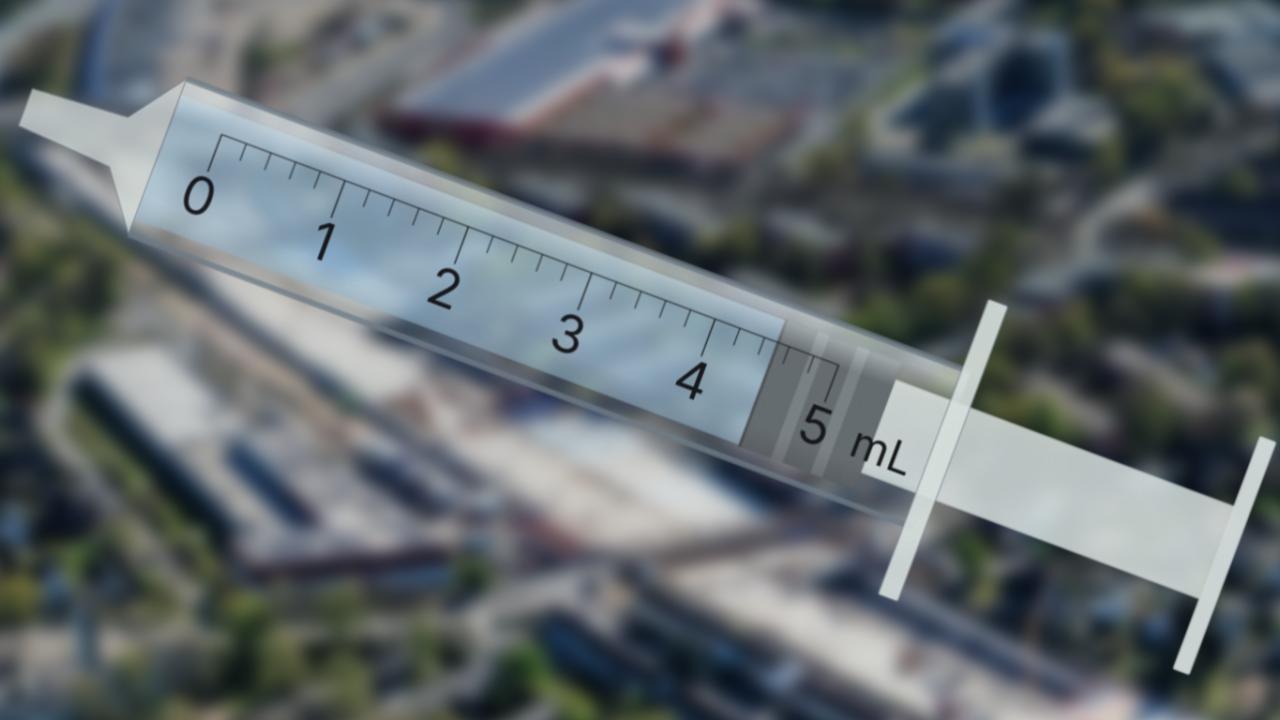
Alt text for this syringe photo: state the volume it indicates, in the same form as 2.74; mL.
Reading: 4.5; mL
